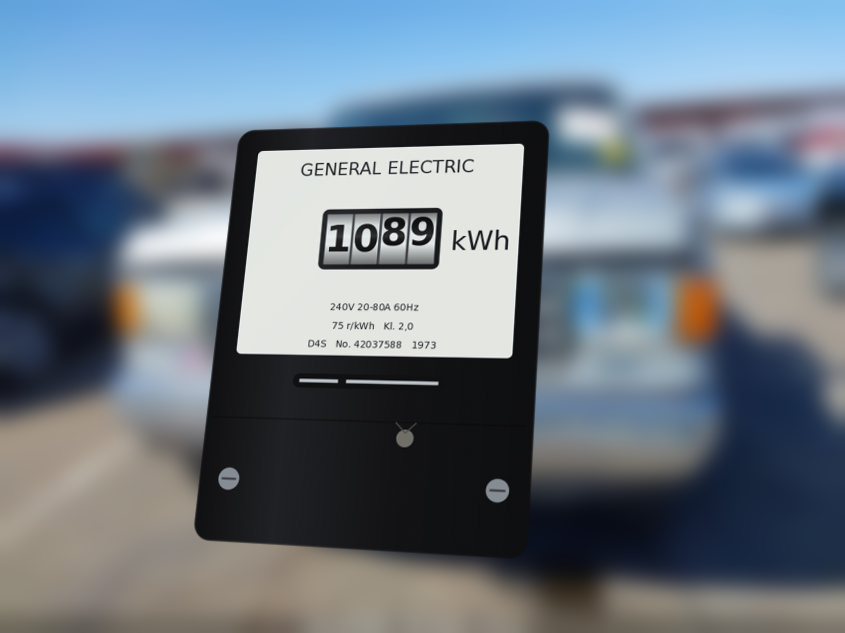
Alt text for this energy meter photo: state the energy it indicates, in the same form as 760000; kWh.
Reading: 1089; kWh
